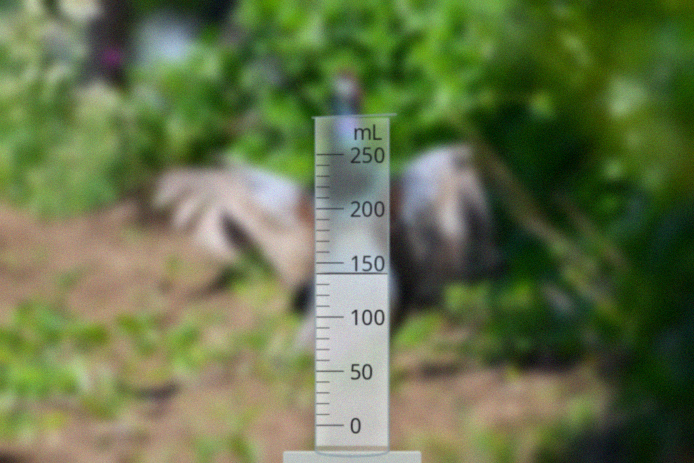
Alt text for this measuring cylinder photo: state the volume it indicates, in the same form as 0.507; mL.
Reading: 140; mL
